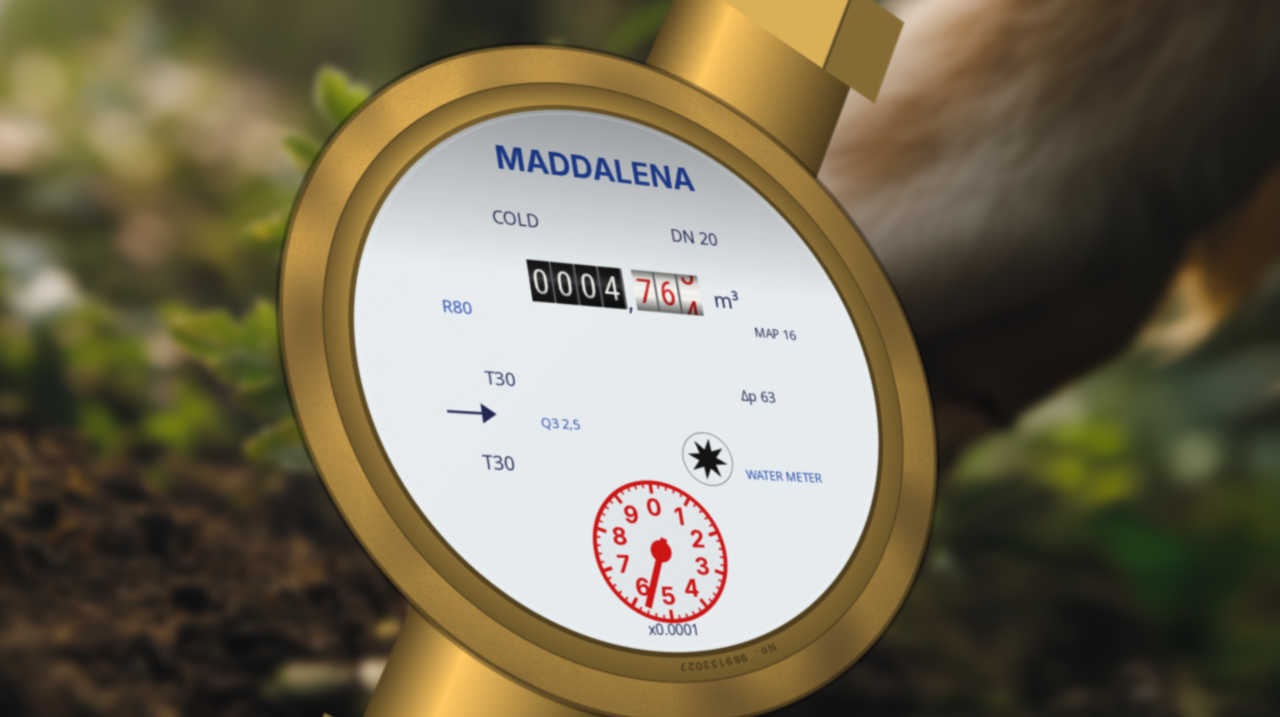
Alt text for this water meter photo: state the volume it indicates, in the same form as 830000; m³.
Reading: 4.7635; m³
